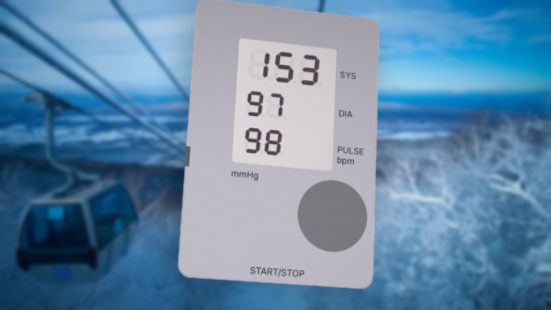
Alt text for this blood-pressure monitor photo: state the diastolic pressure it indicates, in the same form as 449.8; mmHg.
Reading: 97; mmHg
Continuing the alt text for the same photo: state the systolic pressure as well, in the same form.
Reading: 153; mmHg
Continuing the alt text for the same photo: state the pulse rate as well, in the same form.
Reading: 98; bpm
